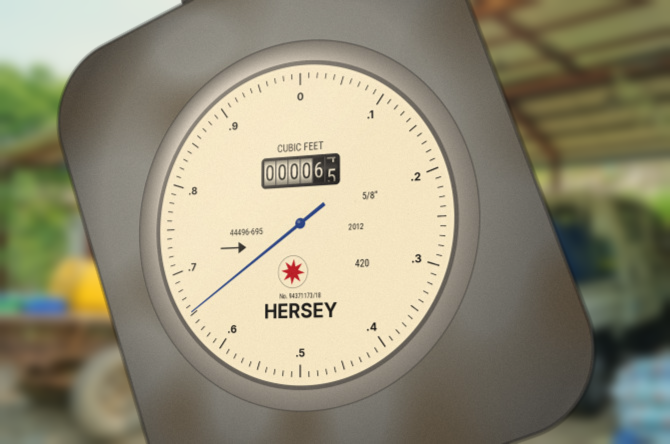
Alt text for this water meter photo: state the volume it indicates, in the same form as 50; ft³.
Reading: 64.65; ft³
